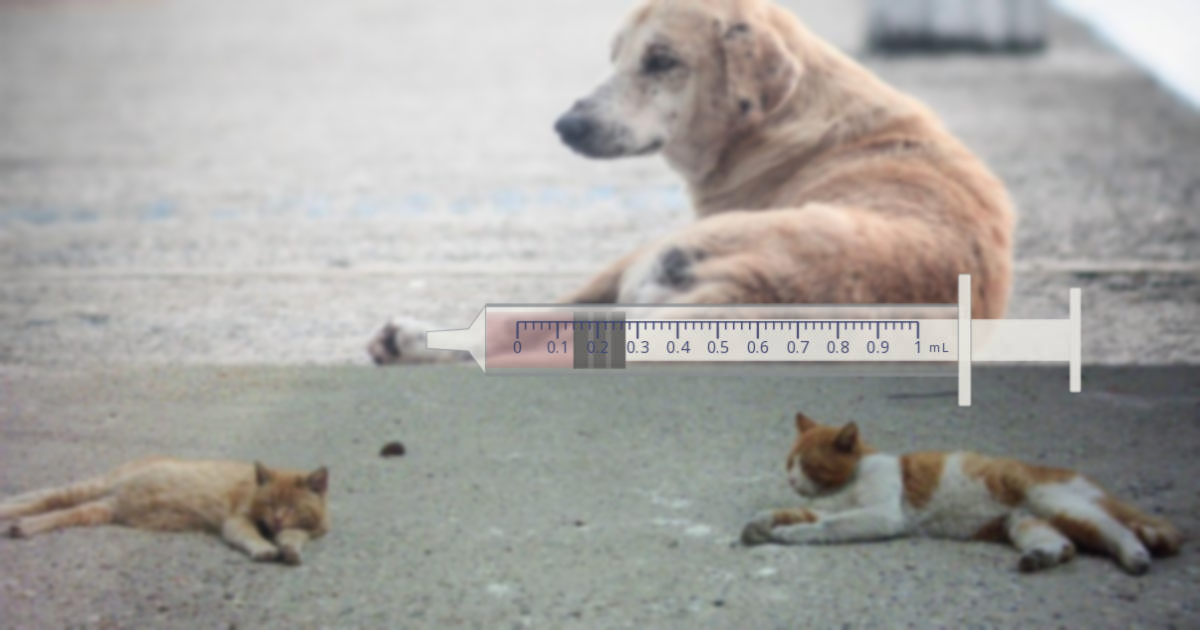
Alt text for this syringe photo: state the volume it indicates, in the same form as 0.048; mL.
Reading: 0.14; mL
